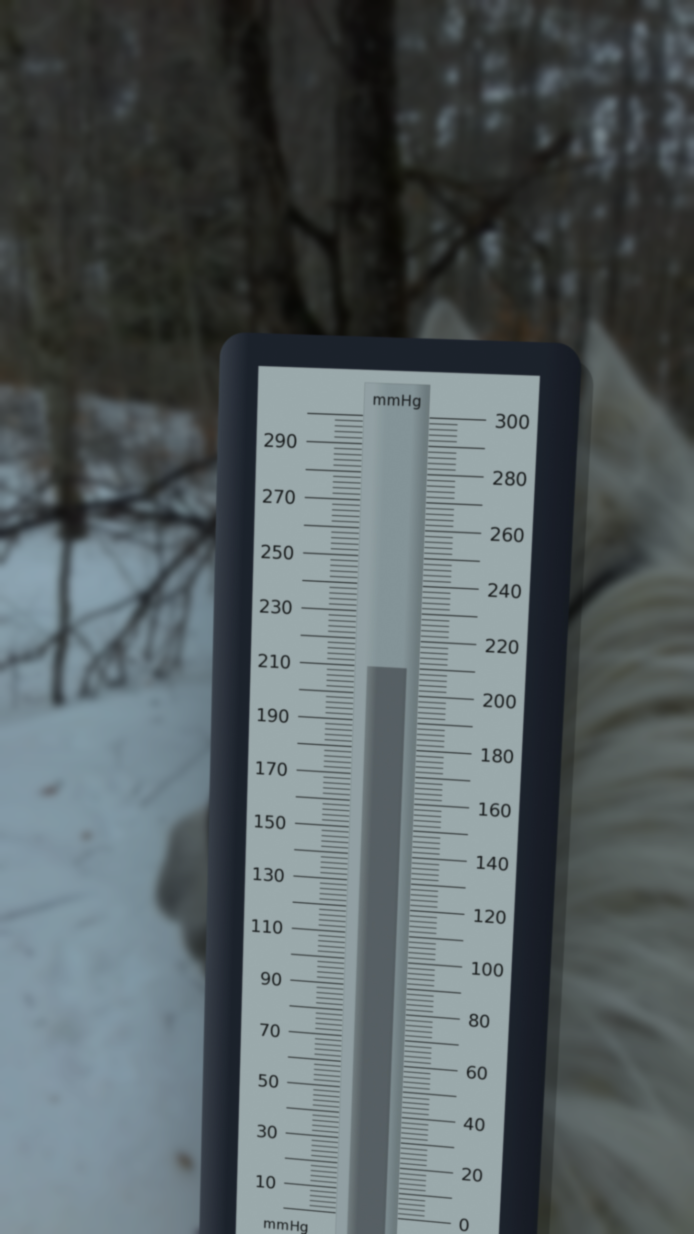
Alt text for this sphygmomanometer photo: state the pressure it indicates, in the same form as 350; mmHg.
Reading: 210; mmHg
